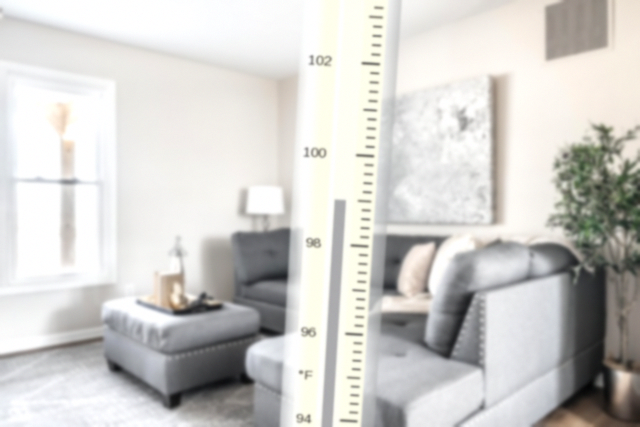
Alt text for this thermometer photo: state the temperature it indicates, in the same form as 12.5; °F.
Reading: 99; °F
